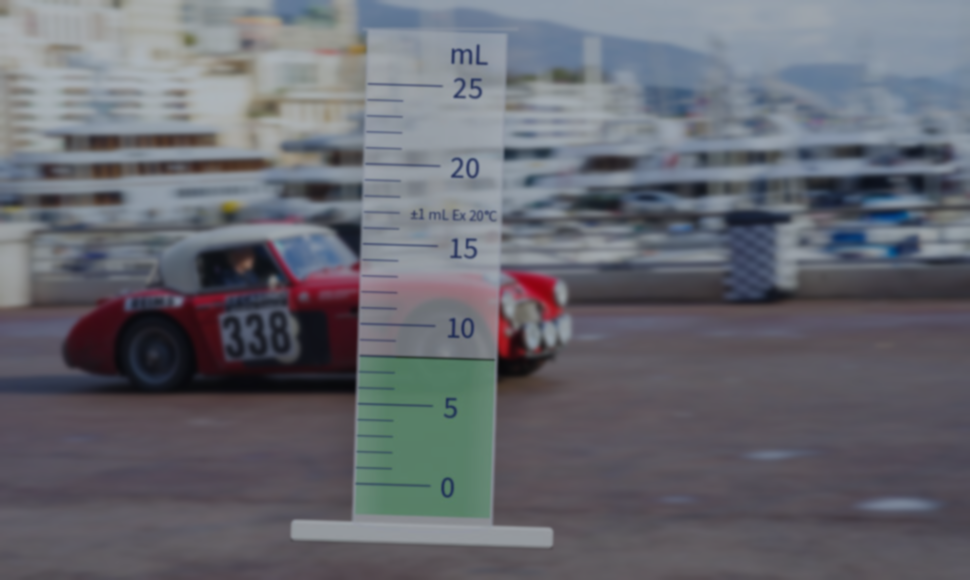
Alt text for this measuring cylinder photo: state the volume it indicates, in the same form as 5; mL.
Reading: 8; mL
